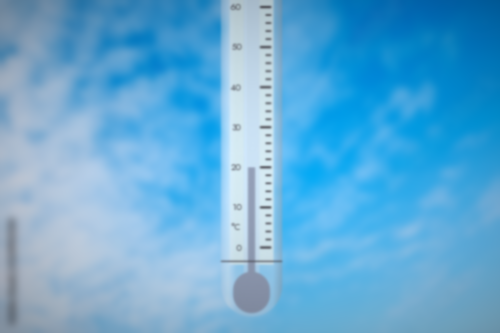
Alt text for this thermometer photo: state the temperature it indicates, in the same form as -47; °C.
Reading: 20; °C
